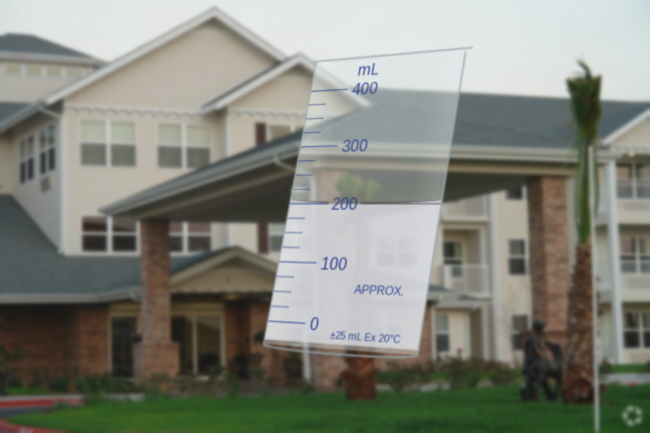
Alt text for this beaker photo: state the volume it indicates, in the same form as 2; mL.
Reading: 200; mL
